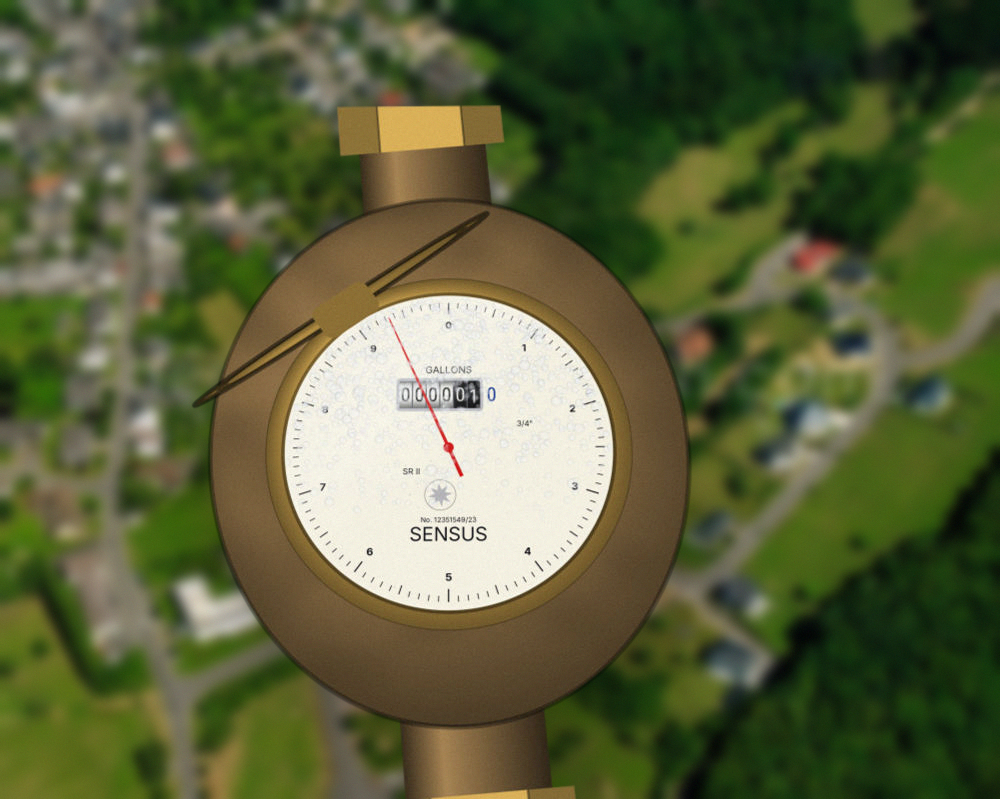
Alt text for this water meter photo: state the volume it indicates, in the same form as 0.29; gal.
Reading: 9.3; gal
